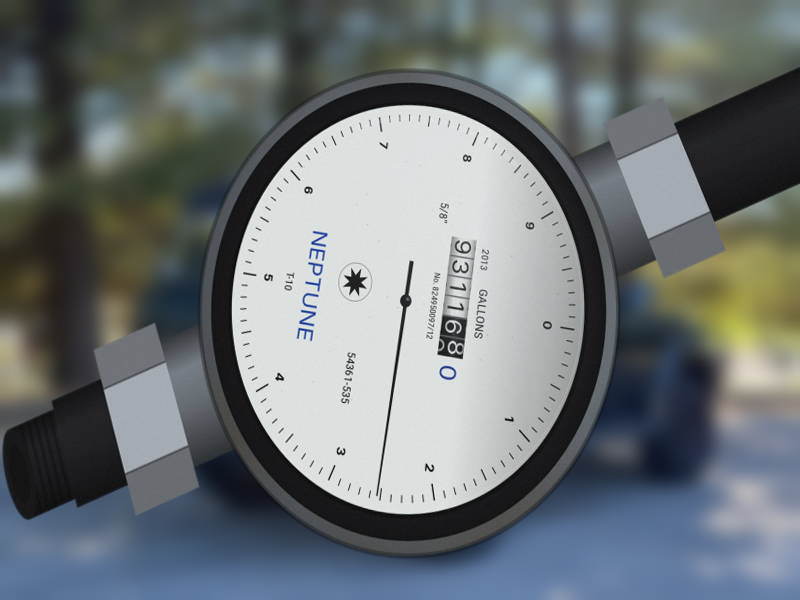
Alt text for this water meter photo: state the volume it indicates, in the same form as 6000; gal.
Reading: 9311682.5; gal
